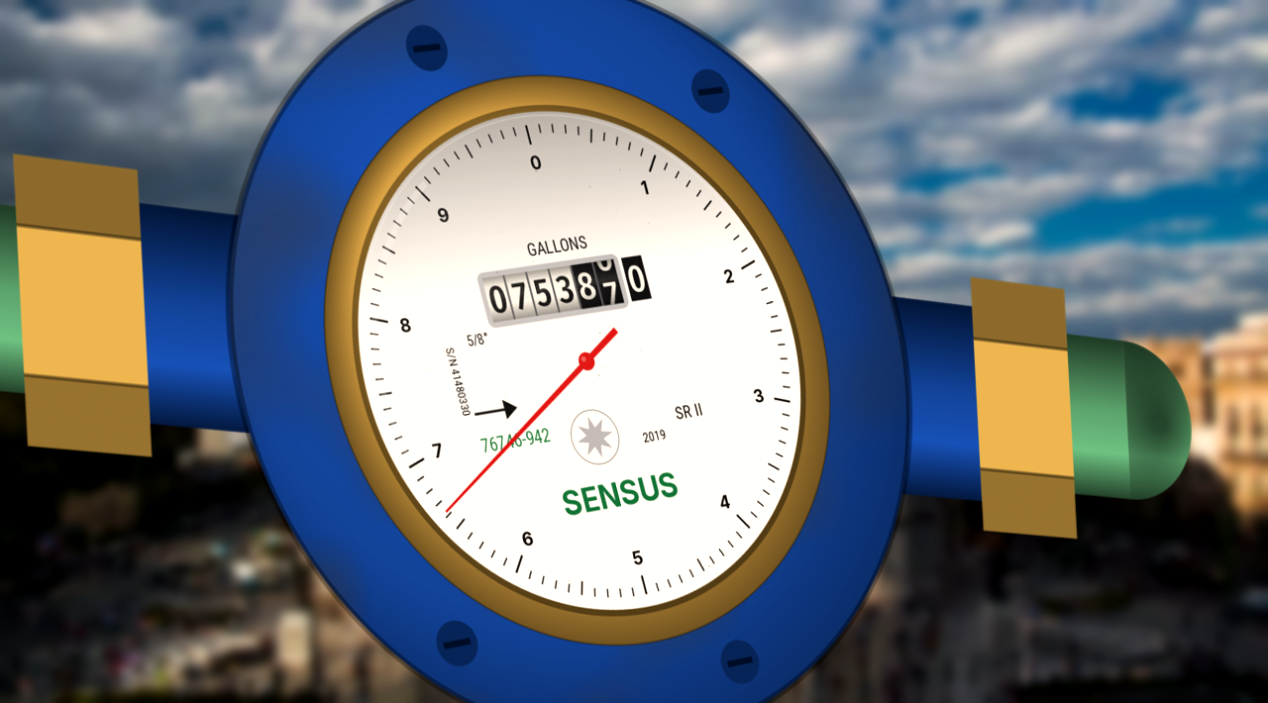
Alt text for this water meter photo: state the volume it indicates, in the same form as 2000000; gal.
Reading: 753866.6; gal
